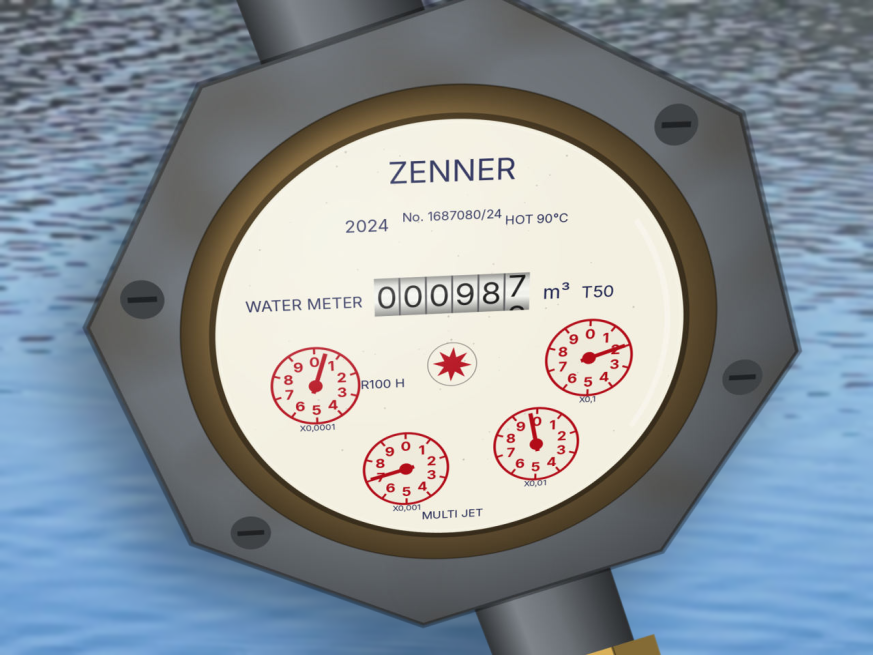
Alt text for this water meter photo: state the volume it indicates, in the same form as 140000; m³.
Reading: 987.1970; m³
